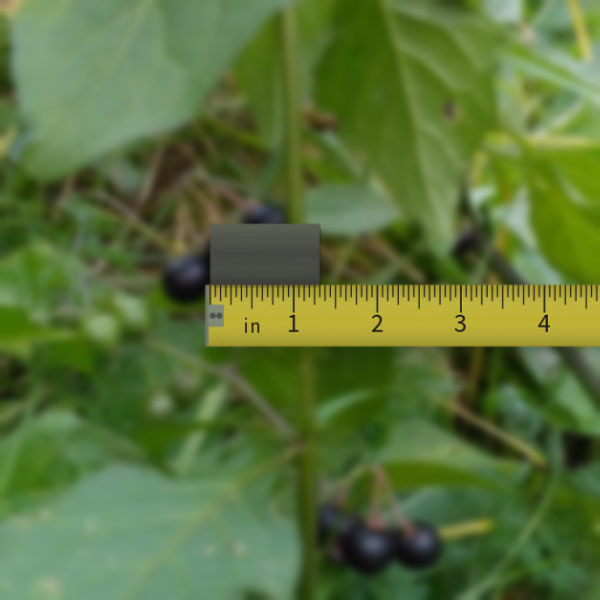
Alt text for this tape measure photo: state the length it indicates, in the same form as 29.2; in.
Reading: 1.3125; in
